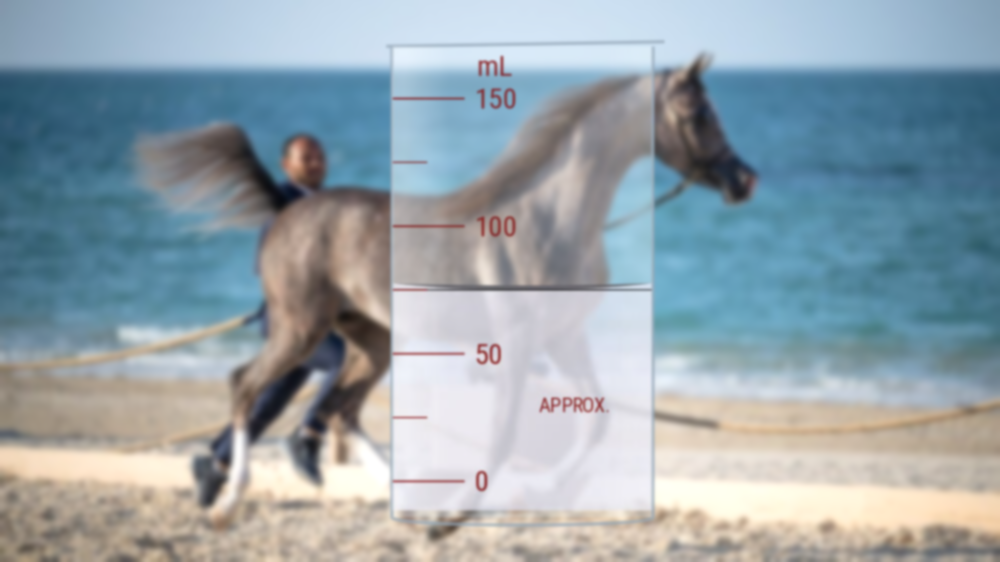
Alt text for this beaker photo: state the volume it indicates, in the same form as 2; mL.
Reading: 75; mL
